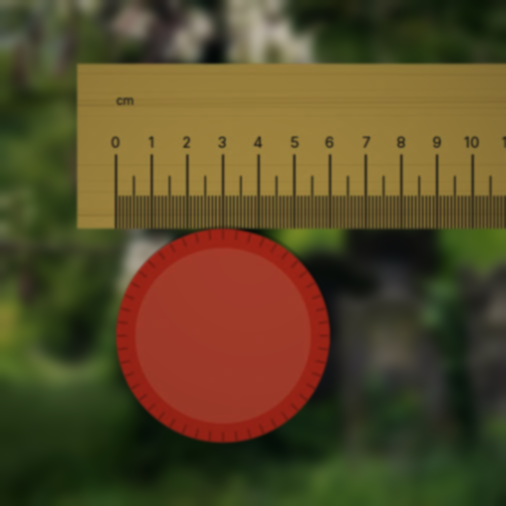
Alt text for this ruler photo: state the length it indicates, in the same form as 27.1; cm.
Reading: 6; cm
